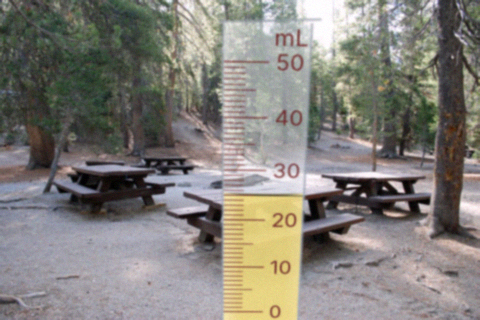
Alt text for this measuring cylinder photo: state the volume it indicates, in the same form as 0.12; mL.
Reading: 25; mL
